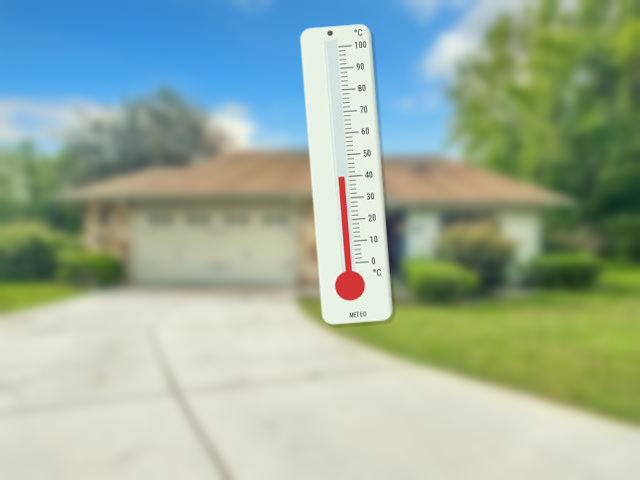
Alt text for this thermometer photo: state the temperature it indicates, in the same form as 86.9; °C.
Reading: 40; °C
